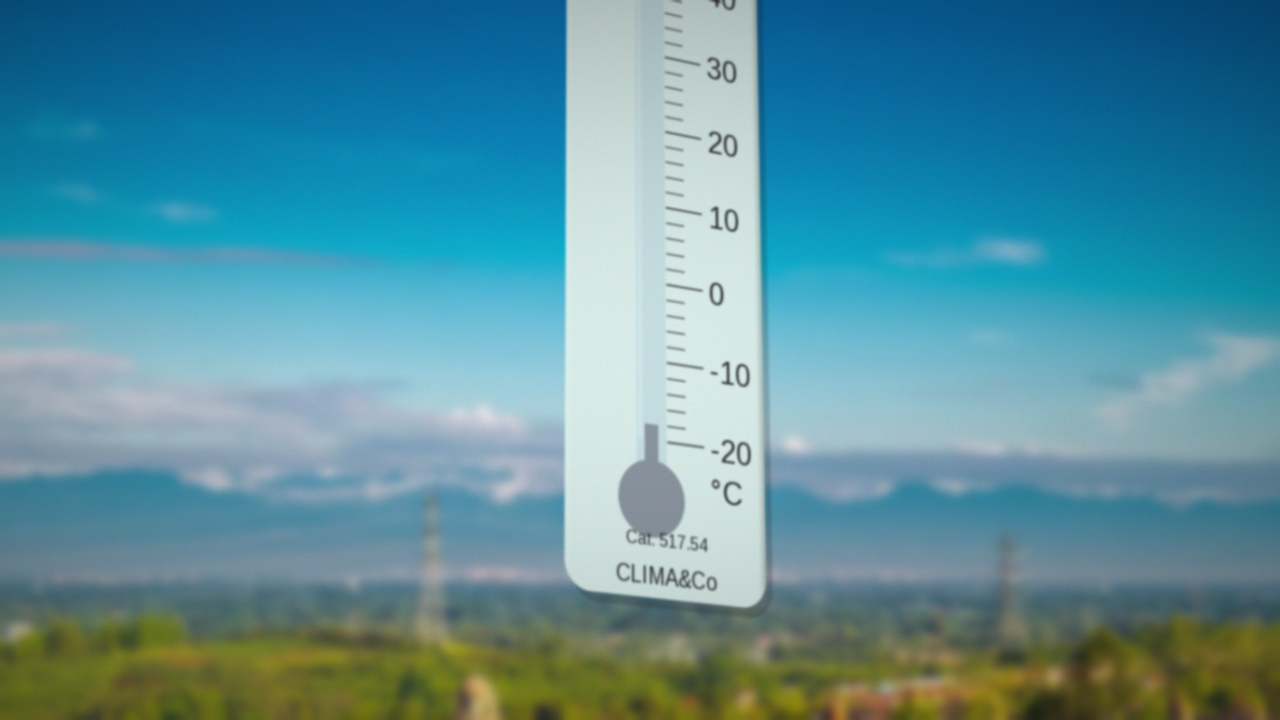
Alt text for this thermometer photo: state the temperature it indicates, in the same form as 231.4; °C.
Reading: -18; °C
